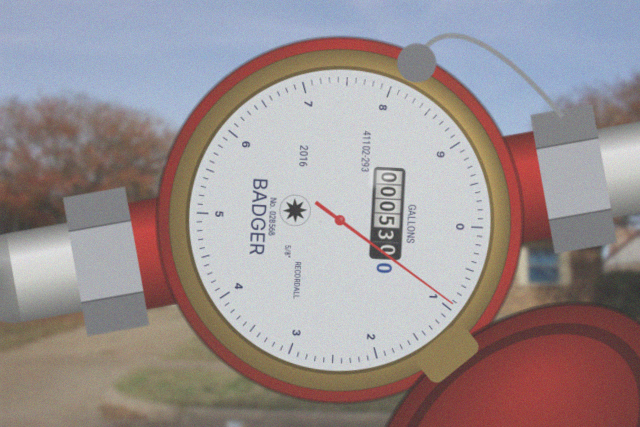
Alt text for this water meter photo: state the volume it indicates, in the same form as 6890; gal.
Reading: 5300.9; gal
